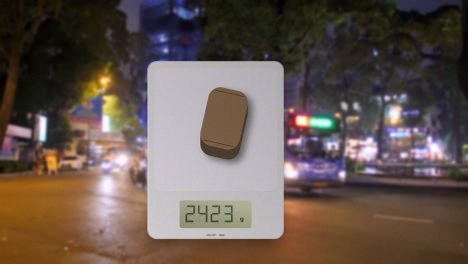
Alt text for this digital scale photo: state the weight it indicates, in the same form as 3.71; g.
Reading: 2423; g
